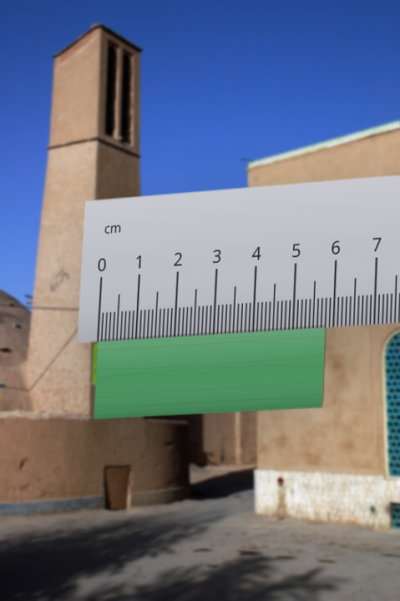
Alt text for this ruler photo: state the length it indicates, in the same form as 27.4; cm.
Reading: 5.8; cm
